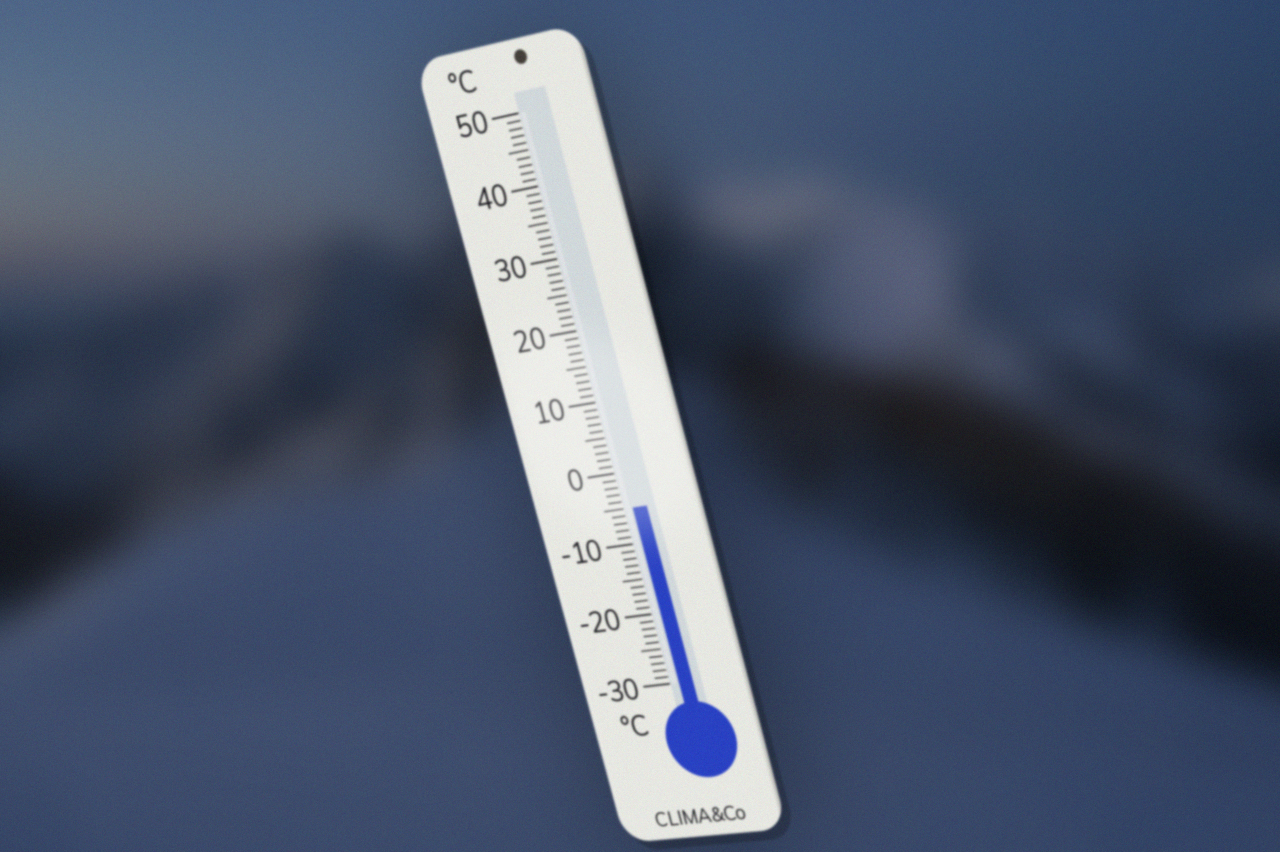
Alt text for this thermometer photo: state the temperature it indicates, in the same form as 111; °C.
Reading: -5; °C
